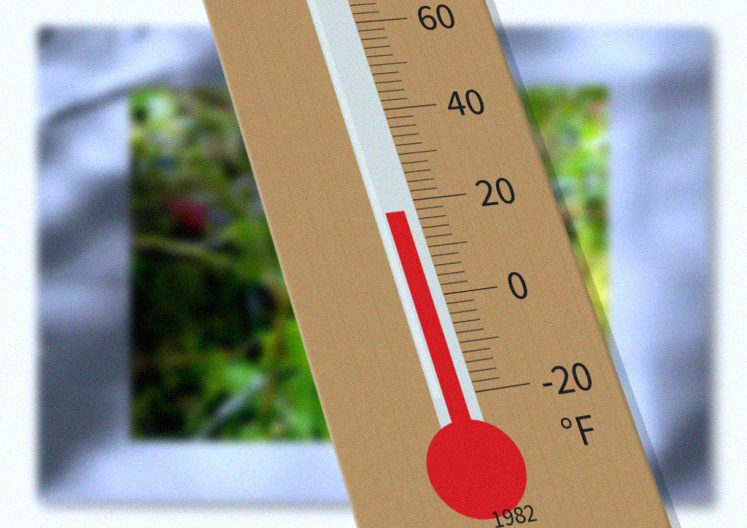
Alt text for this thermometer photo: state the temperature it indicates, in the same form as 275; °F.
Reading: 18; °F
